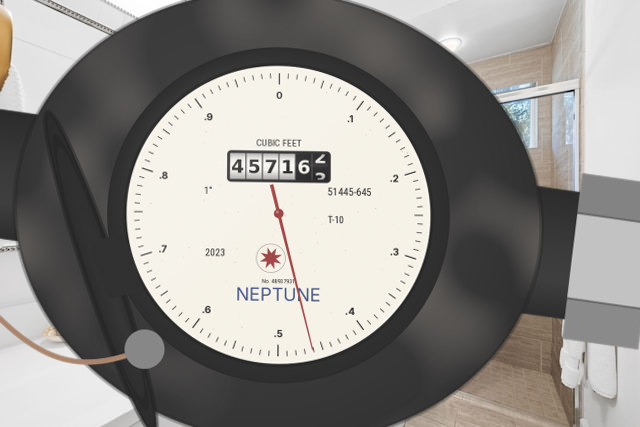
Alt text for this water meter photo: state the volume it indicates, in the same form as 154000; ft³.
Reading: 457162.46; ft³
